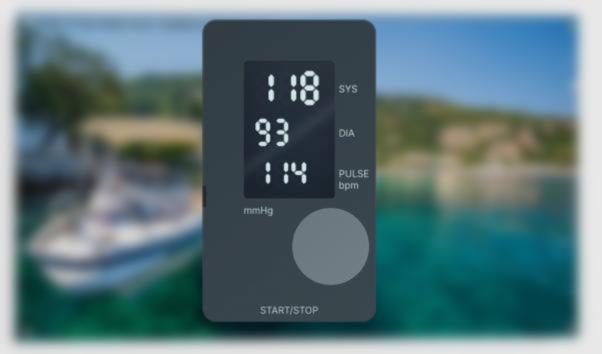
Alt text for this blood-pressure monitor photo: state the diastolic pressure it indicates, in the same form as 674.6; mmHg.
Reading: 93; mmHg
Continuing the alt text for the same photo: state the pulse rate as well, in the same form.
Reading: 114; bpm
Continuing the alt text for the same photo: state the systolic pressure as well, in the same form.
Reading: 118; mmHg
